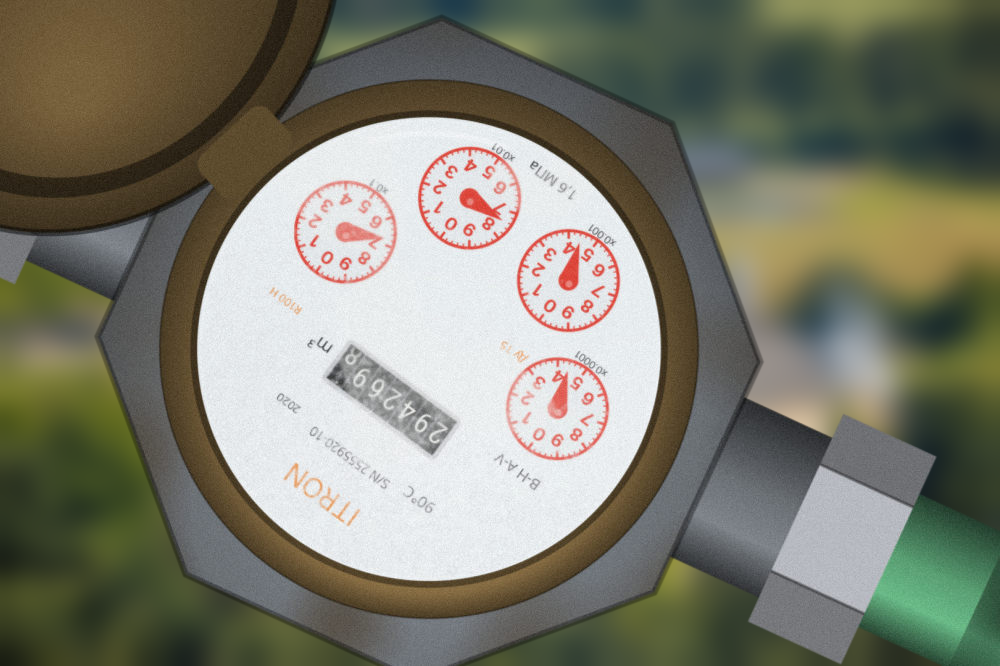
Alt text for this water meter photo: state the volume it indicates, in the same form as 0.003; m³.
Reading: 2942697.6744; m³
